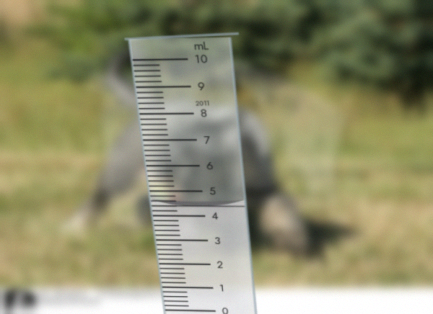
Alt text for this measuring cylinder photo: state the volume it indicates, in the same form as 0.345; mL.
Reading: 4.4; mL
